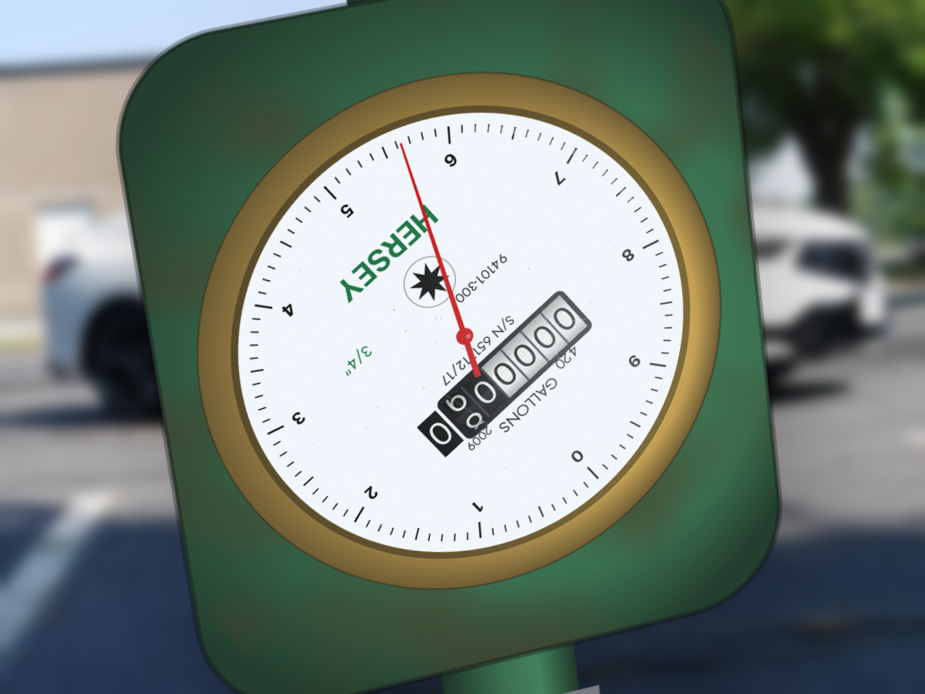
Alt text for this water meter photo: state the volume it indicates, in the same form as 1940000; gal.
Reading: 85.6; gal
